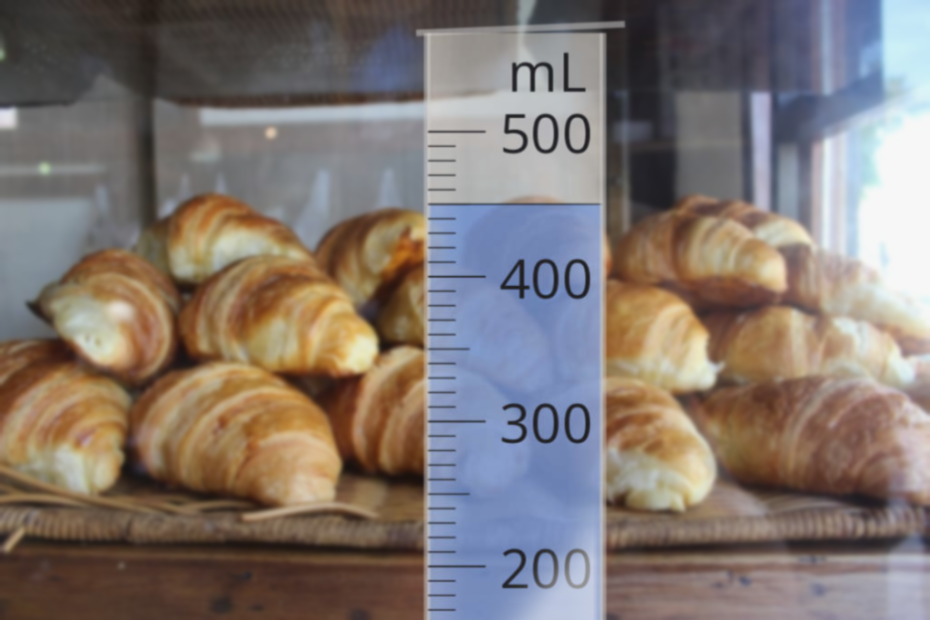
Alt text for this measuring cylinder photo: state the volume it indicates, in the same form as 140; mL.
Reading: 450; mL
